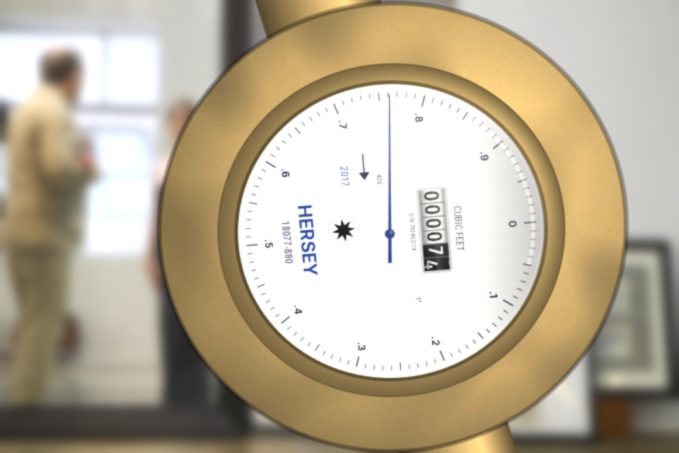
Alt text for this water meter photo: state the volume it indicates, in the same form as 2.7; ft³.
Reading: 73.76; ft³
